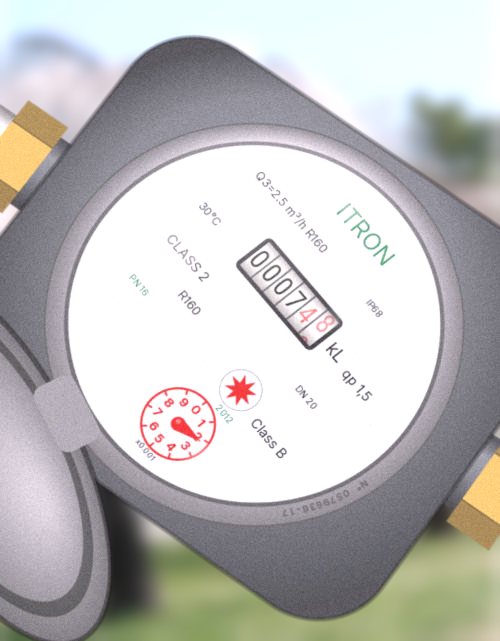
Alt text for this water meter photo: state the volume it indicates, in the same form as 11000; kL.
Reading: 7.482; kL
